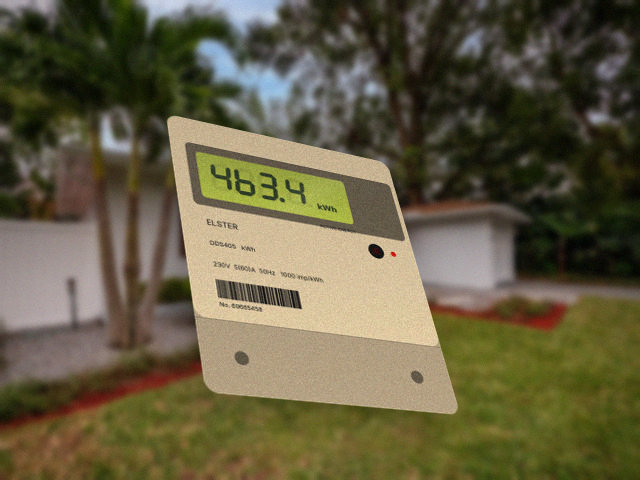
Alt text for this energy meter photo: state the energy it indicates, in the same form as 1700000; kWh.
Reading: 463.4; kWh
